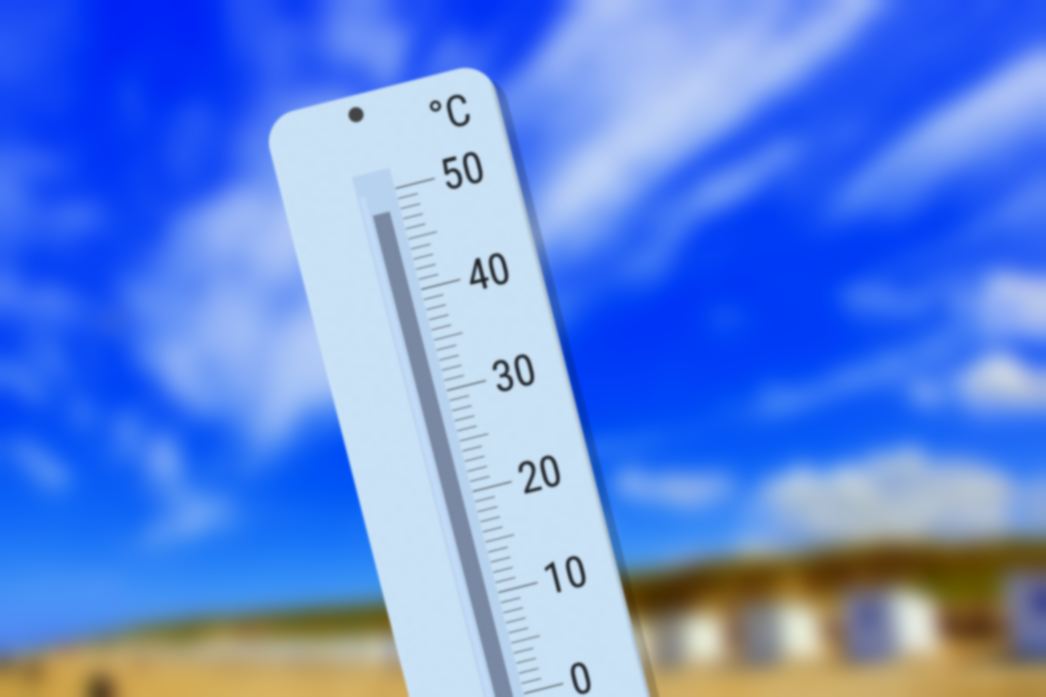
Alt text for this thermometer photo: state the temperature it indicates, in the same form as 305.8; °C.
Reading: 48; °C
